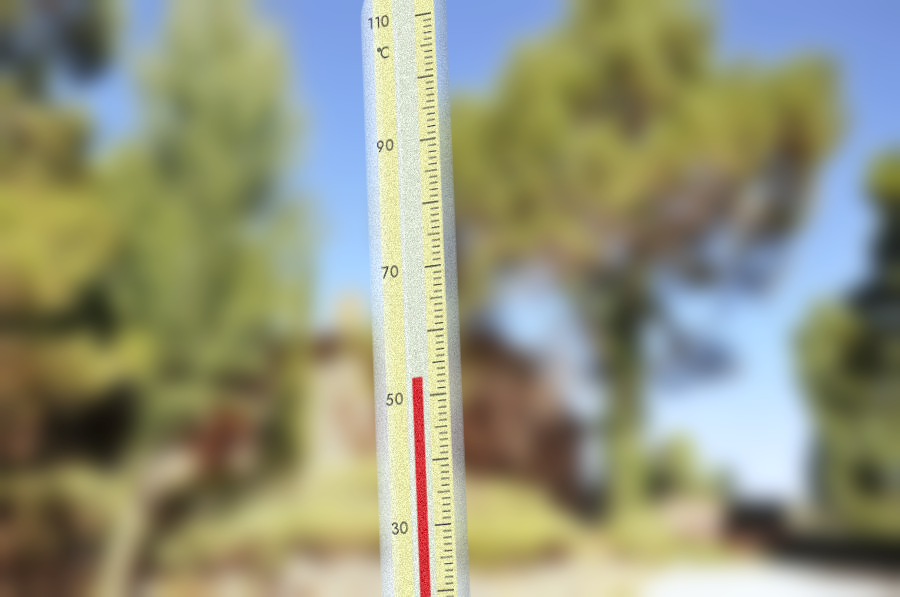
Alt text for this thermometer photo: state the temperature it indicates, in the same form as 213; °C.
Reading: 53; °C
